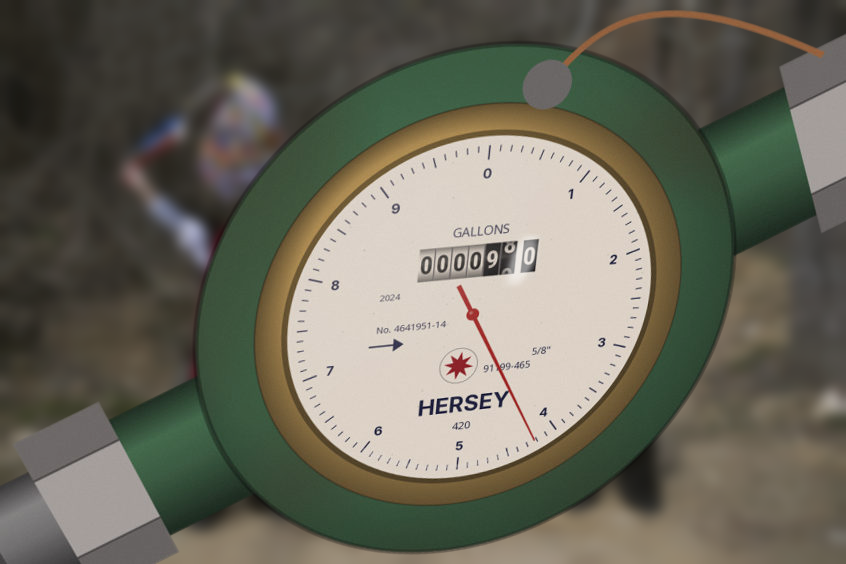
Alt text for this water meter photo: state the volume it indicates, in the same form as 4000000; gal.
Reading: 984.2; gal
